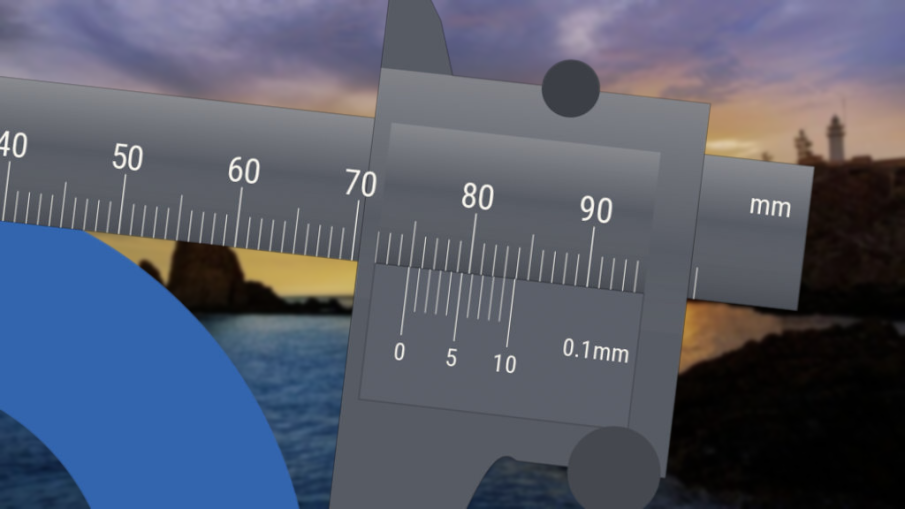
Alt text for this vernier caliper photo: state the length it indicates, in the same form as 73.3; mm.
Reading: 74.9; mm
